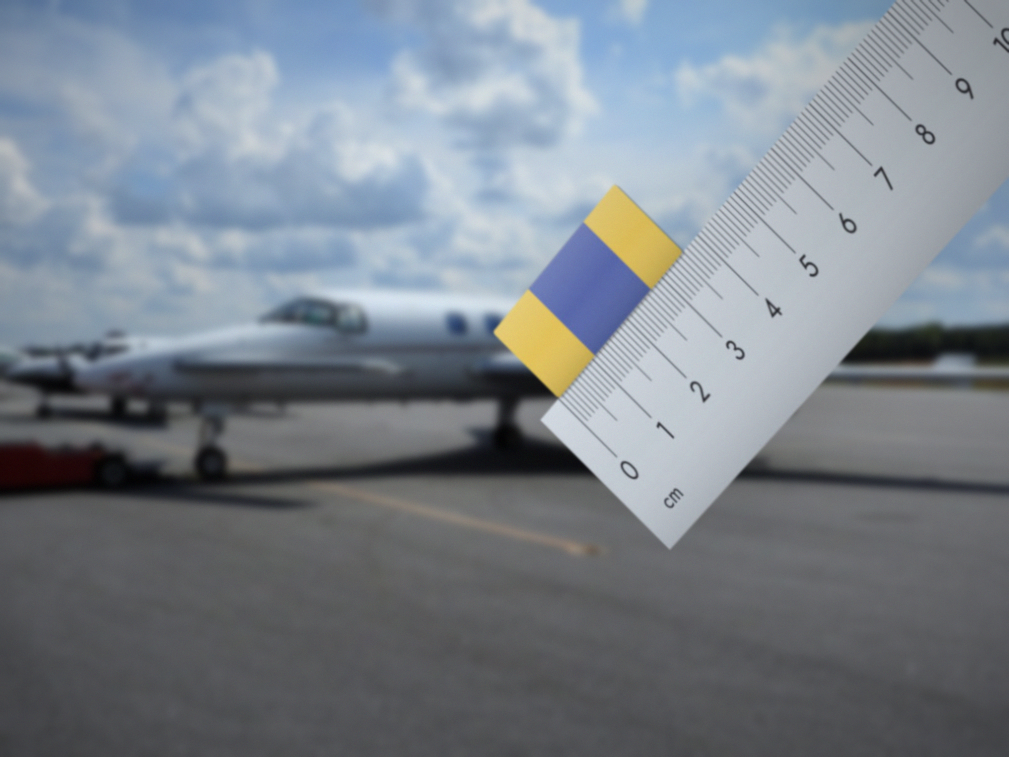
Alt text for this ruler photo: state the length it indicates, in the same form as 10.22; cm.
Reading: 3.6; cm
